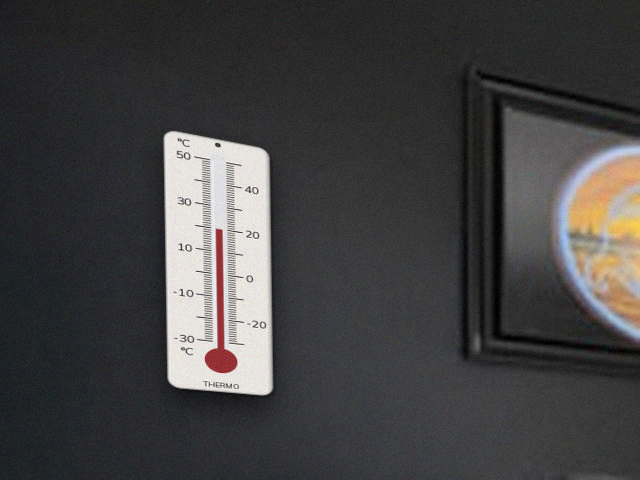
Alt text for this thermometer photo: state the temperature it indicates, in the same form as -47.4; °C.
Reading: 20; °C
